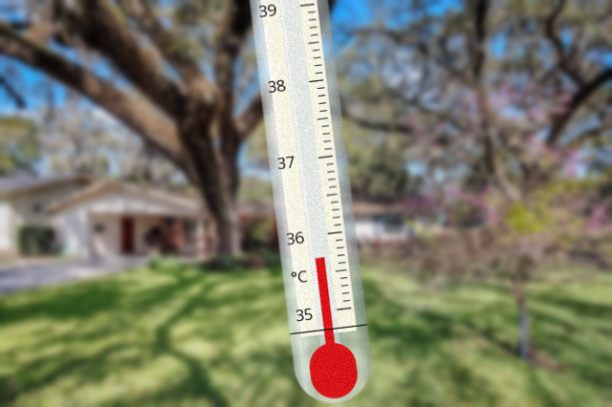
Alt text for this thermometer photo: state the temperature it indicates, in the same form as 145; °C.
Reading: 35.7; °C
